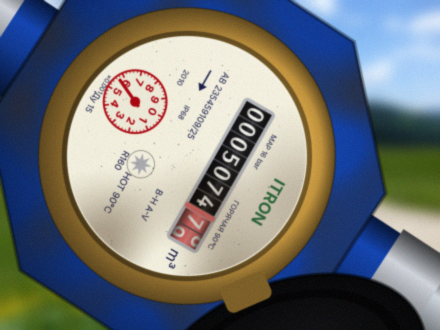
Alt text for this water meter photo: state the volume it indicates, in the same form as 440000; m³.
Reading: 5074.785; m³
